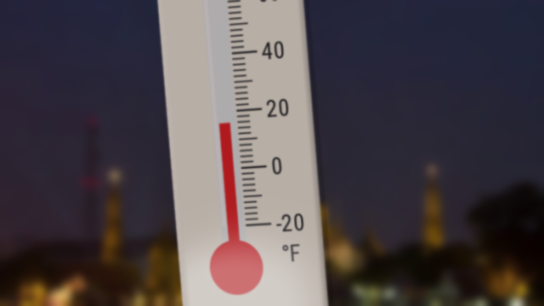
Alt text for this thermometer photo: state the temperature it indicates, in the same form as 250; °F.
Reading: 16; °F
